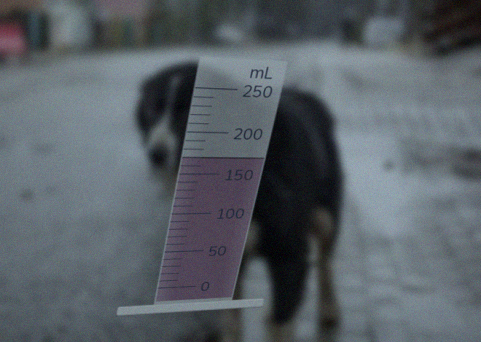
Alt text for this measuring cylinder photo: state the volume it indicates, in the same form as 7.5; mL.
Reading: 170; mL
